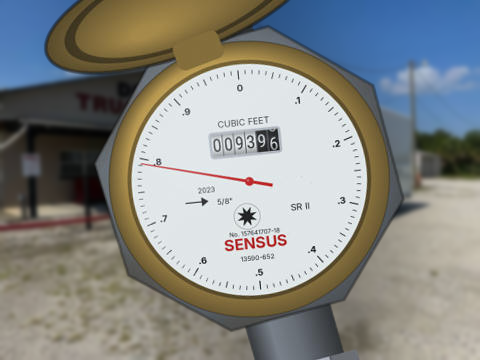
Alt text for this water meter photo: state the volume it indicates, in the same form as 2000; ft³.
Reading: 9395.79; ft³
